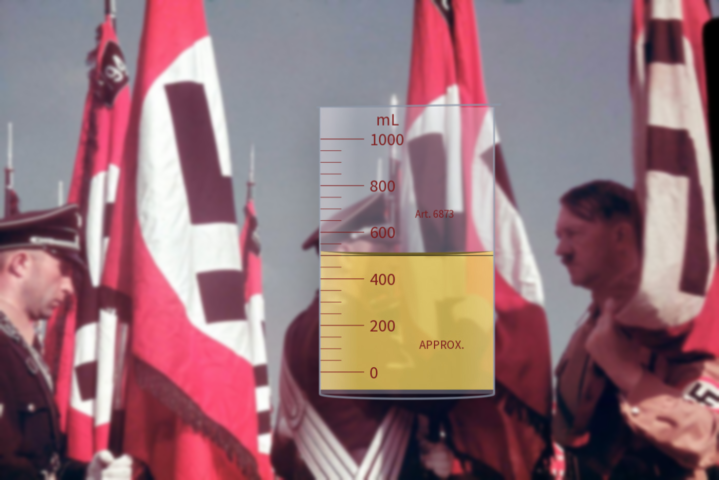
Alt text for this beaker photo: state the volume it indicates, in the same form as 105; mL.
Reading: 500; mL
